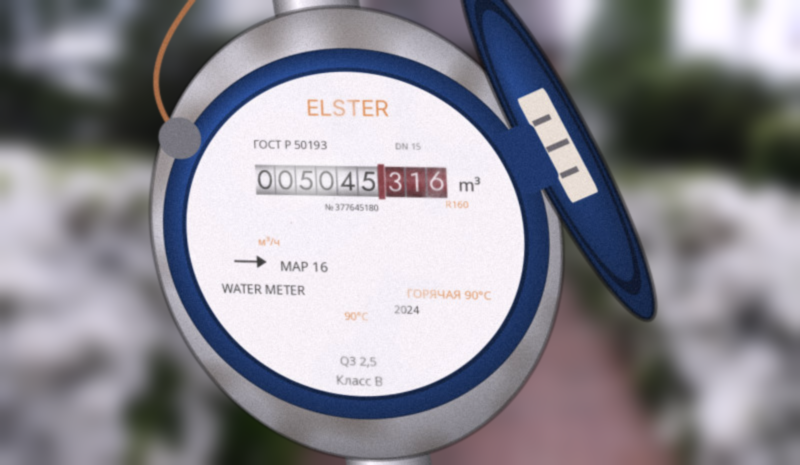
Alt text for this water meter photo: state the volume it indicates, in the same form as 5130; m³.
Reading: 5045.316; m³
